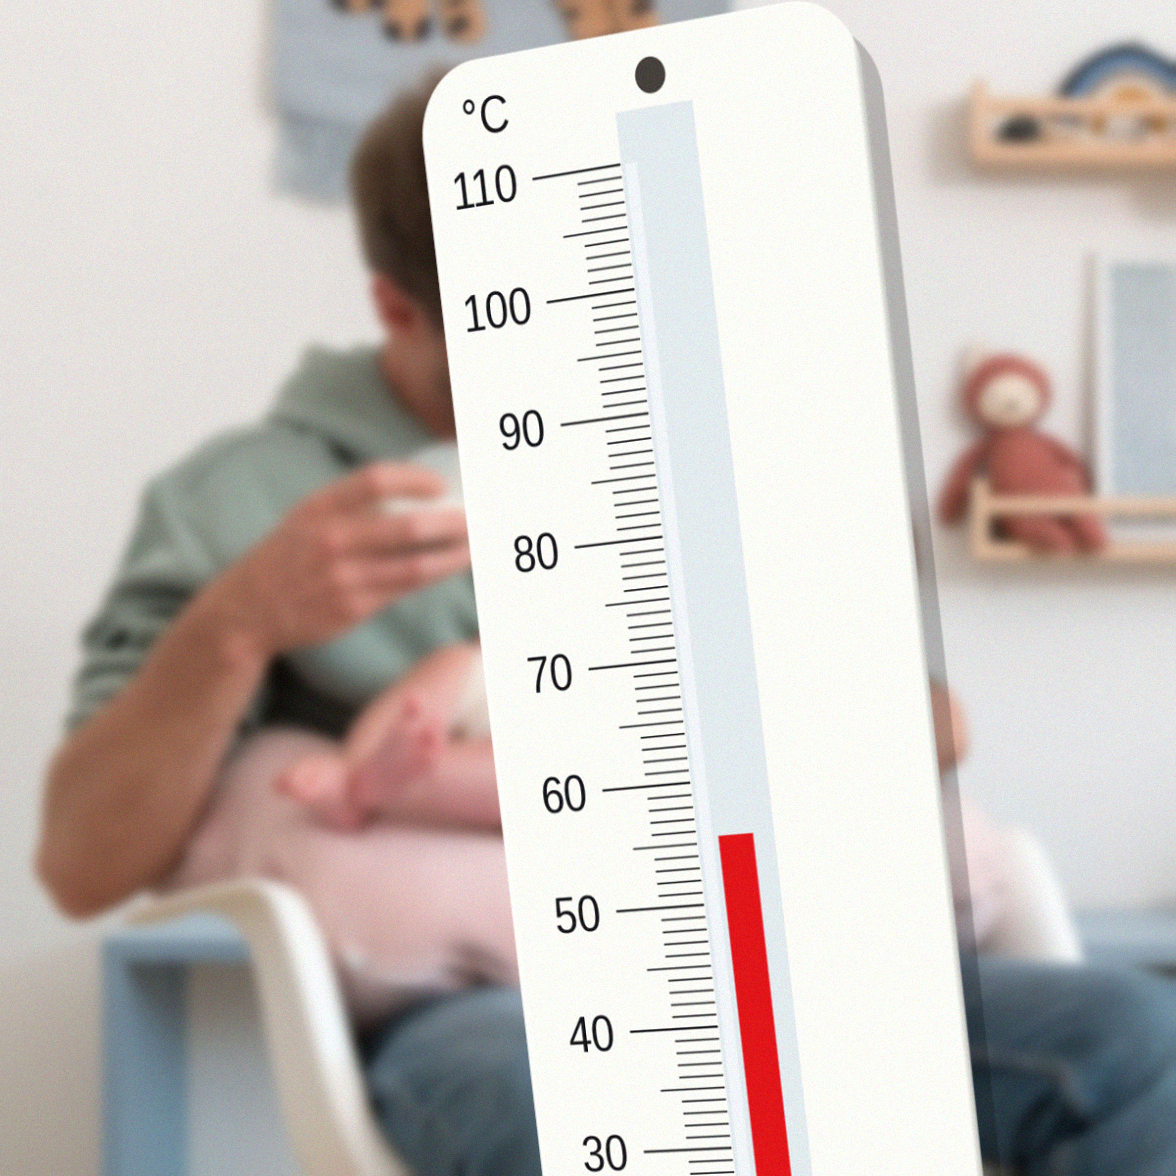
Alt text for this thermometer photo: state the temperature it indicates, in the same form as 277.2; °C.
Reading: 55.5; °C
